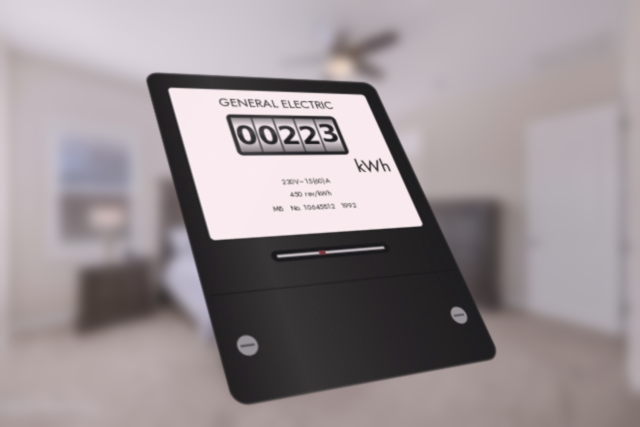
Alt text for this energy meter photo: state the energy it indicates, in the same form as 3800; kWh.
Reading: 223; kWh
